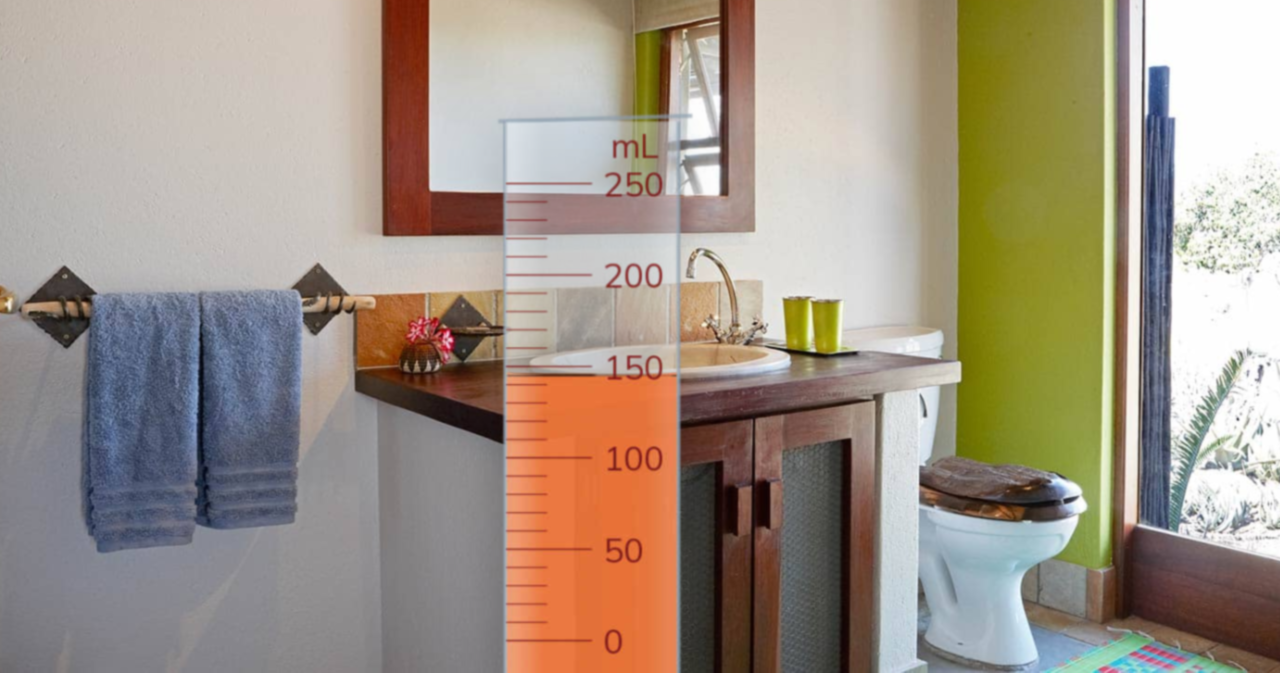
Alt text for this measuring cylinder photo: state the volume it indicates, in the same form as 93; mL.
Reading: 145; mL
